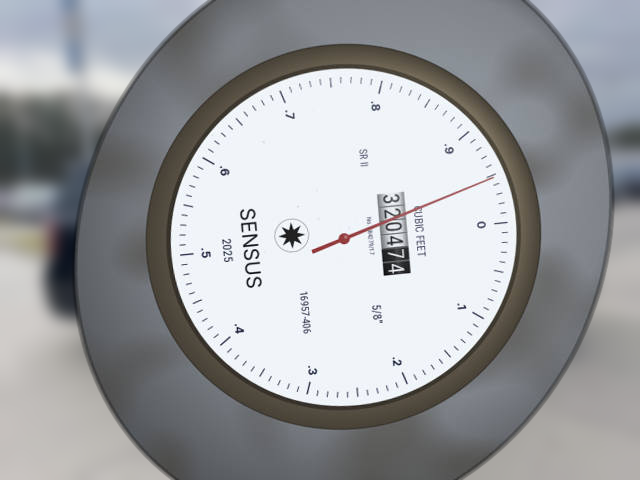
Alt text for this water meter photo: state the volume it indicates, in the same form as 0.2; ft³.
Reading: 320473.95; ft³
